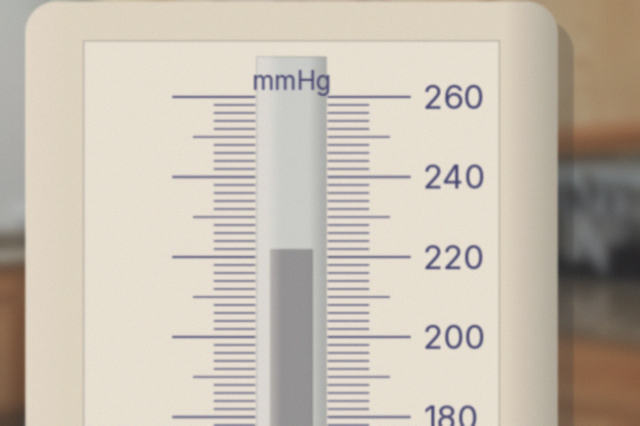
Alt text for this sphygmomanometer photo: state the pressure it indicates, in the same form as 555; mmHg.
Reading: 222; mmHg
